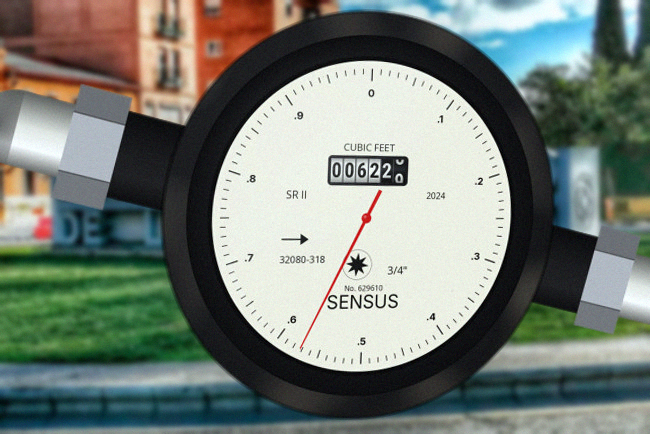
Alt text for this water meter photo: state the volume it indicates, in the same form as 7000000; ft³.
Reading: 6228.57; ft³
